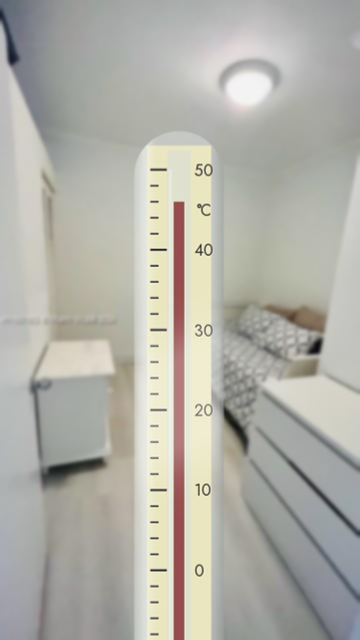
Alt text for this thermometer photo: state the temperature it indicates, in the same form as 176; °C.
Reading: 46; °C
